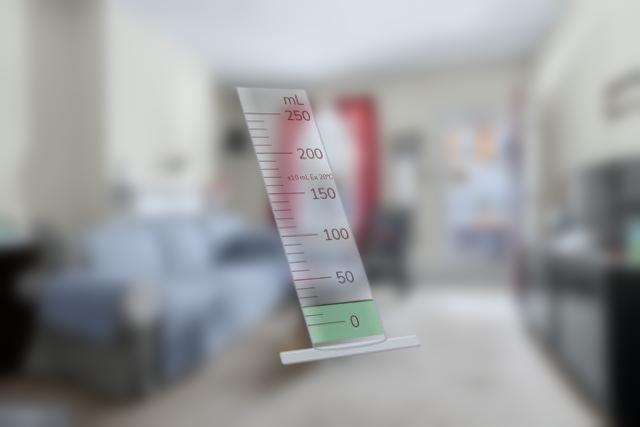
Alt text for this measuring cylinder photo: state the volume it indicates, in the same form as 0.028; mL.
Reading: 20; mL
